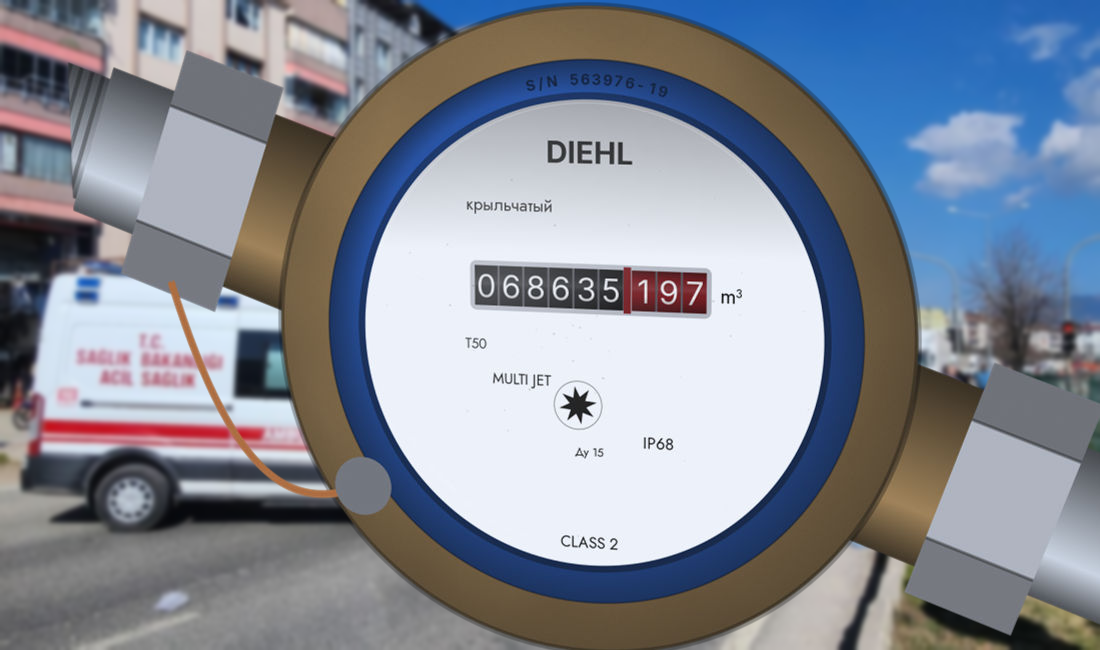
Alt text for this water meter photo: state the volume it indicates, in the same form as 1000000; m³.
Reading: 68635.197; m³
